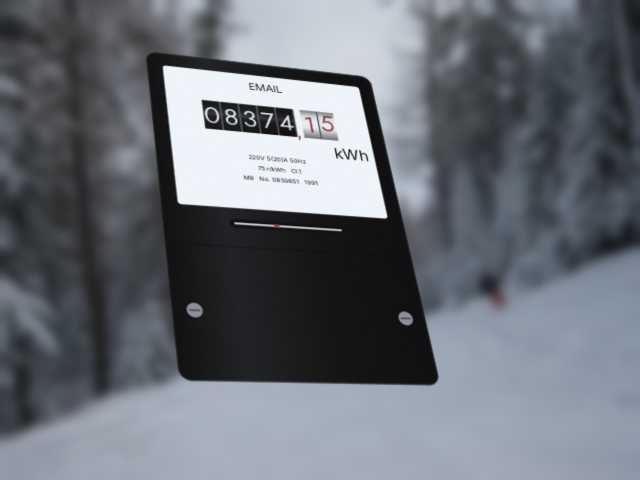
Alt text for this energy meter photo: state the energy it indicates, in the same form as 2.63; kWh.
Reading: 8374.15; kWh
